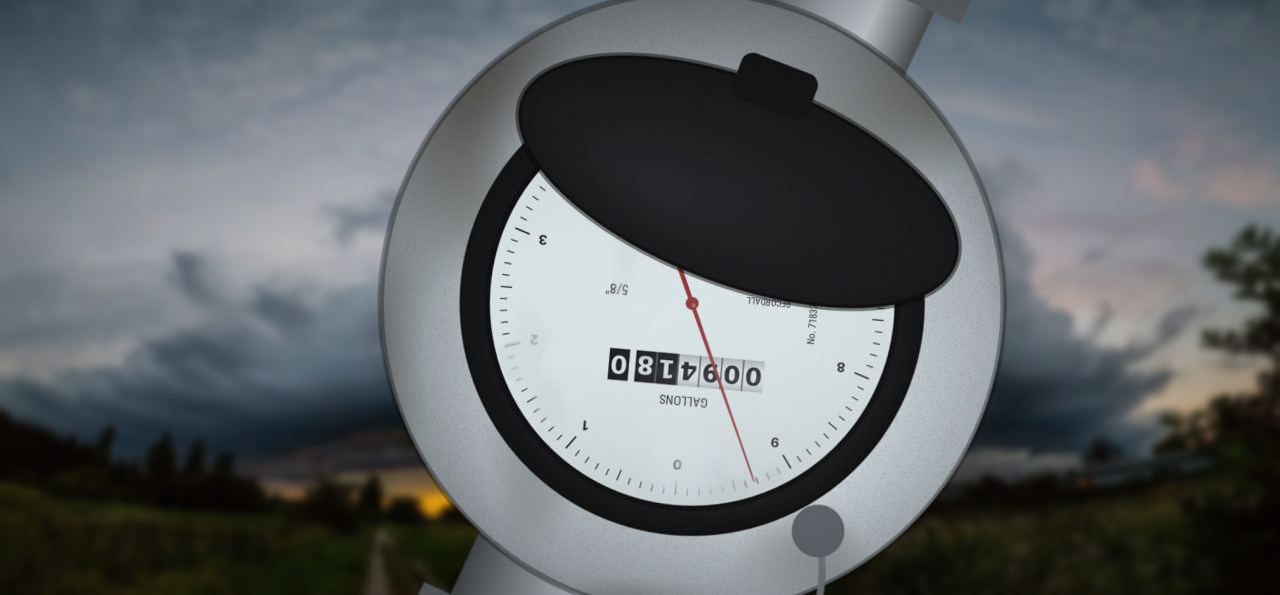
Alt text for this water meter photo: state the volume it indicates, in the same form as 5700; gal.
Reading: 94179.3; gal
